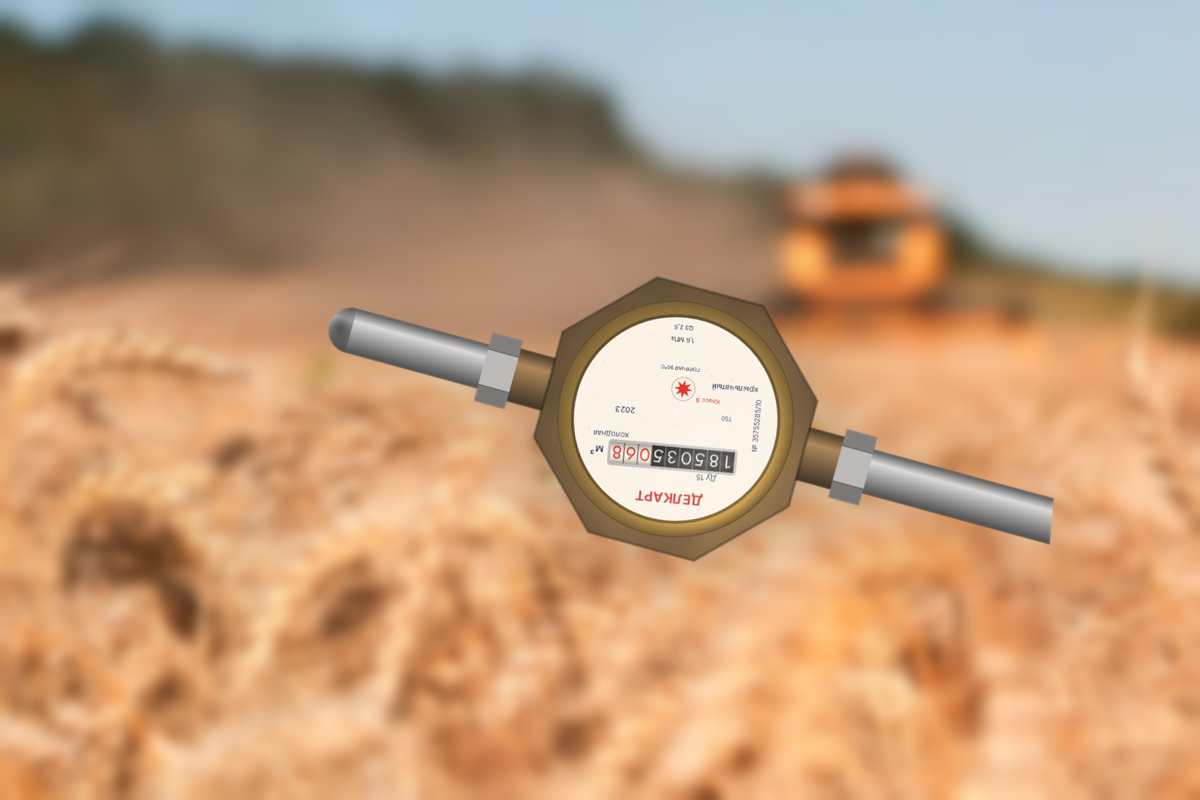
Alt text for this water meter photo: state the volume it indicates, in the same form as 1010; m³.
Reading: 185035.068; m³
